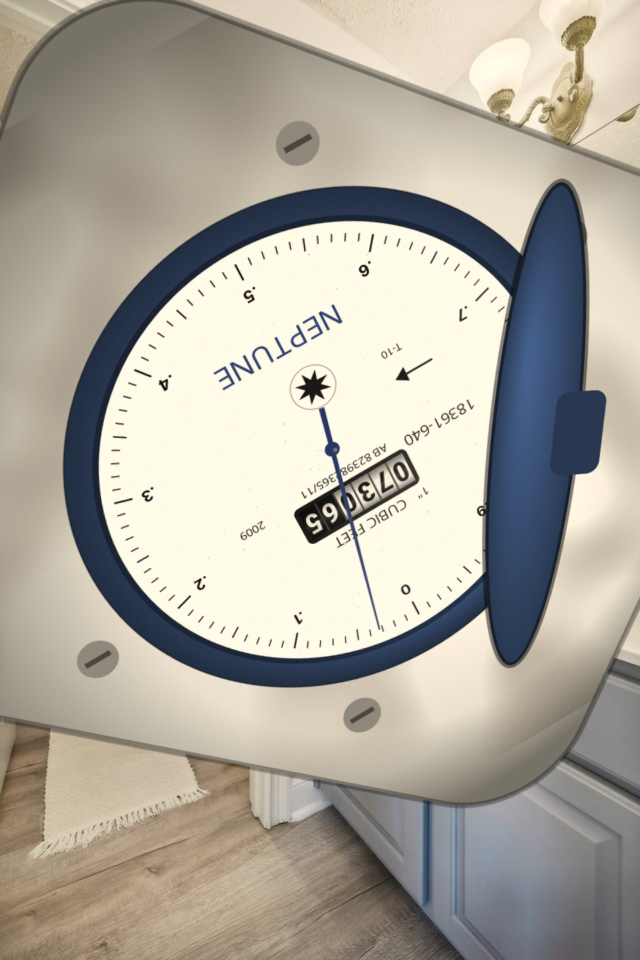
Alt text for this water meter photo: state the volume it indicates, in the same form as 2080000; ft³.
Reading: 73065.03; ft³
